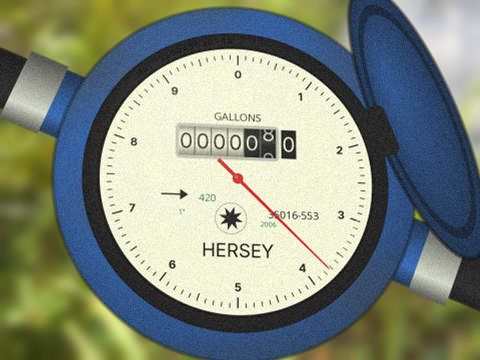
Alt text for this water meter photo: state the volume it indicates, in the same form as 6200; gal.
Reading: 83.7; gal
